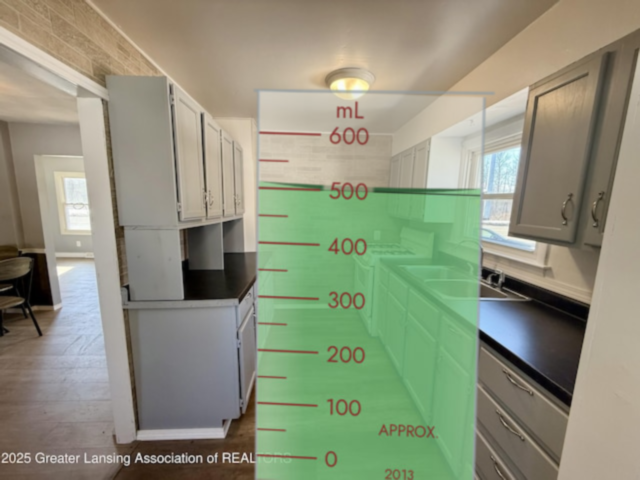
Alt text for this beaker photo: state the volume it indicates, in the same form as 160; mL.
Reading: 500; mL
